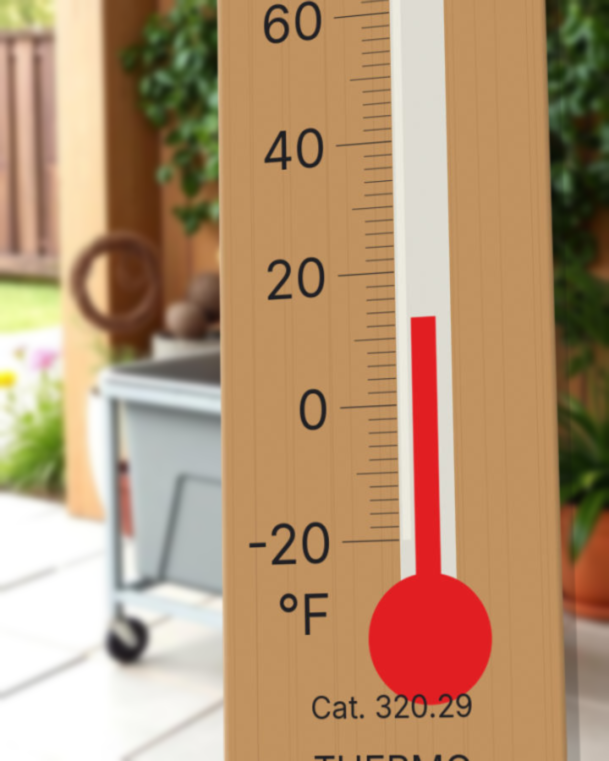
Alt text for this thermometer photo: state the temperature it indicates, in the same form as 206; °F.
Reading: 13; °F
